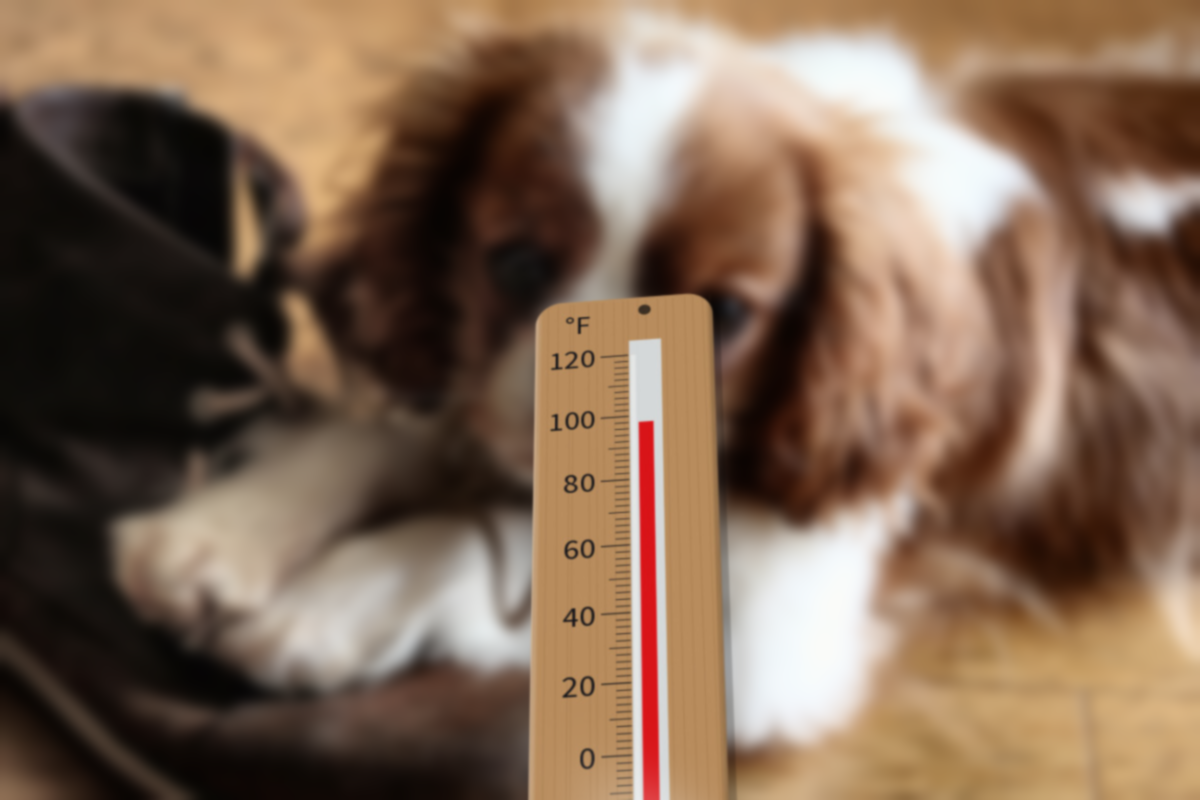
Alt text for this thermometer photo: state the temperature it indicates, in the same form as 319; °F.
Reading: 98; °F
